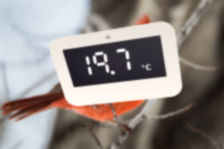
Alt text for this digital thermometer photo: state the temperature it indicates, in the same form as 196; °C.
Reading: 19.7; °C
